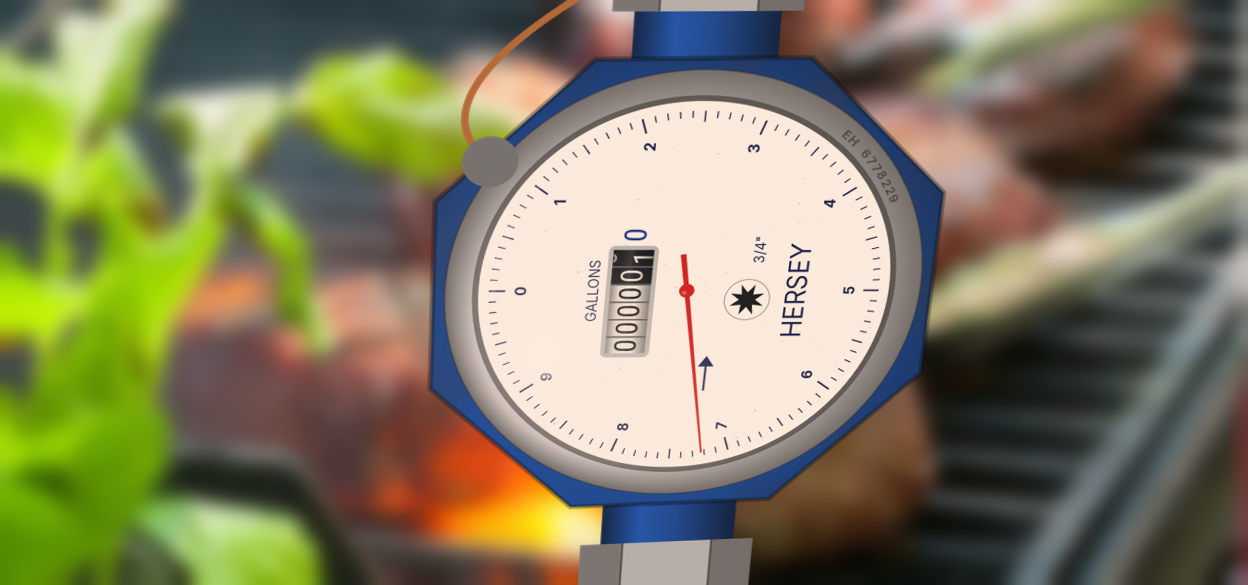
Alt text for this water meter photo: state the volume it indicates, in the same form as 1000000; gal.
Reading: 7.2; gal
